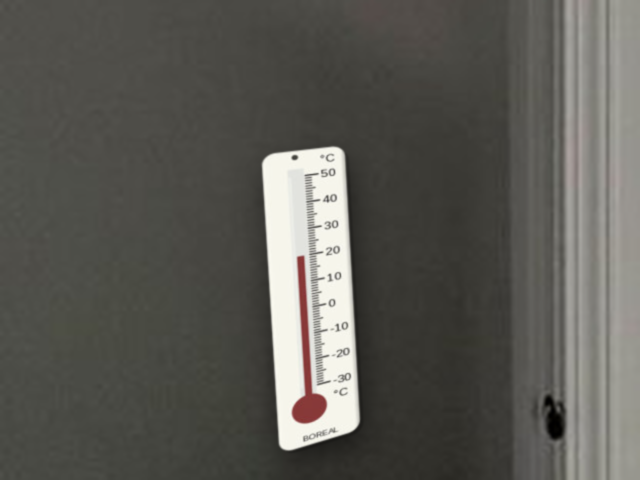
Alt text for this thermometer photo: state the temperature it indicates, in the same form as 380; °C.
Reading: 20; °C
